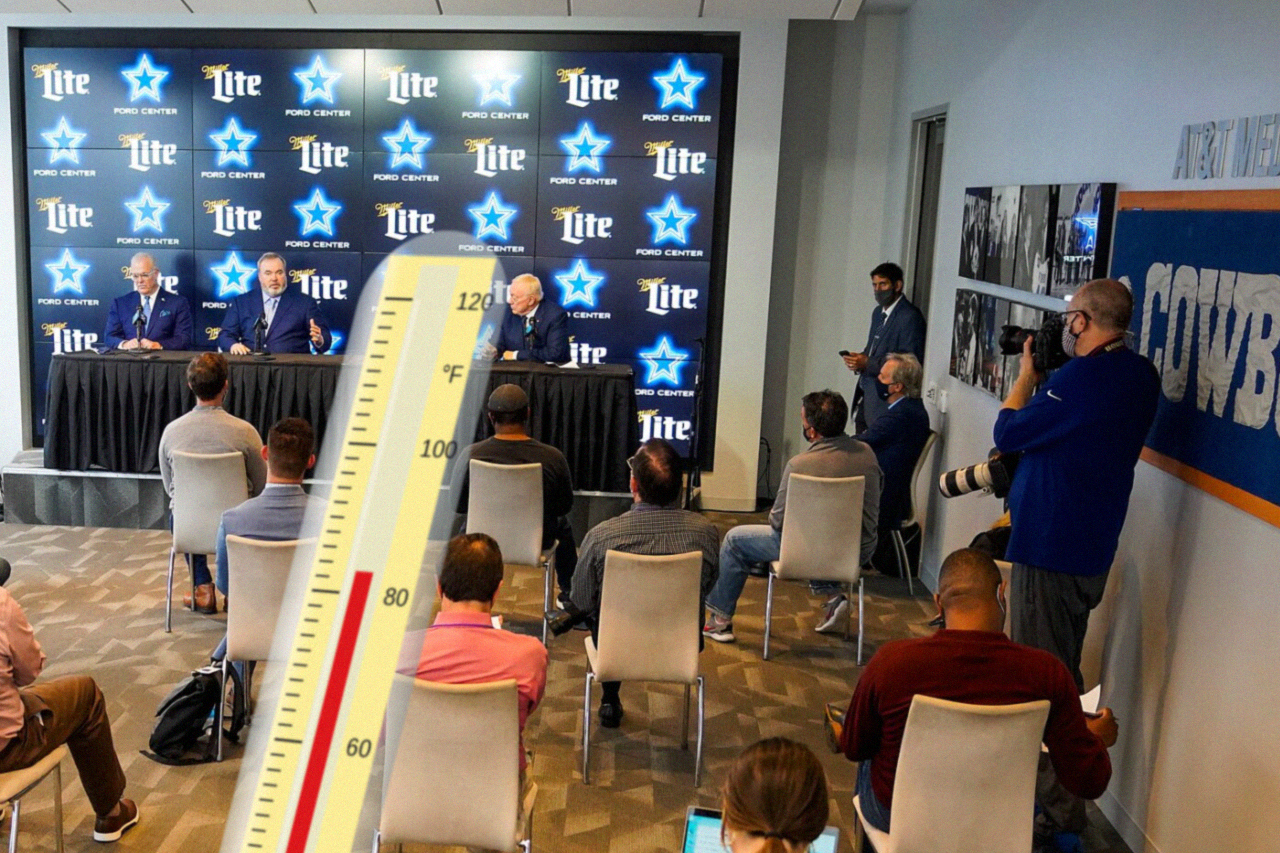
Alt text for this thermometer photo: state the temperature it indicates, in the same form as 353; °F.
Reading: 83; °F
